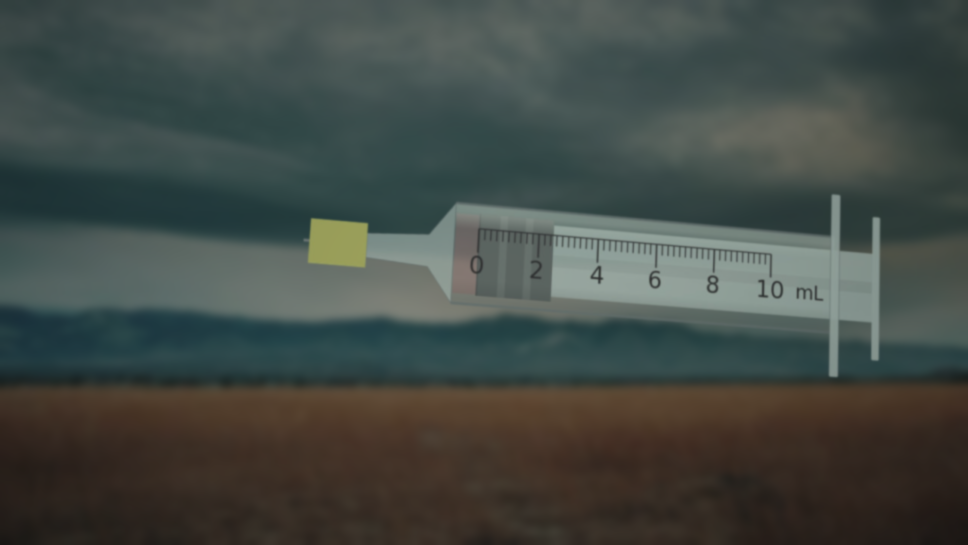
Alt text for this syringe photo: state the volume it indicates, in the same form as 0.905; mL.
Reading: 0; mL
